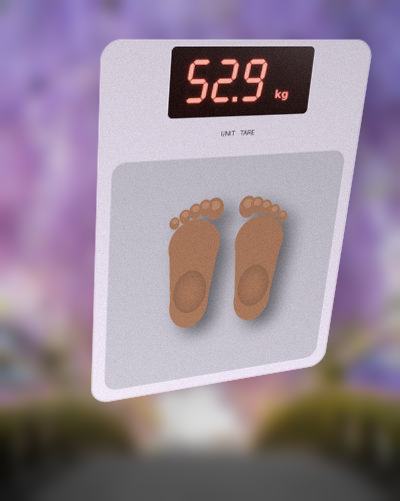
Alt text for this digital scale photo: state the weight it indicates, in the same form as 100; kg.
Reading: 52.9; kg
